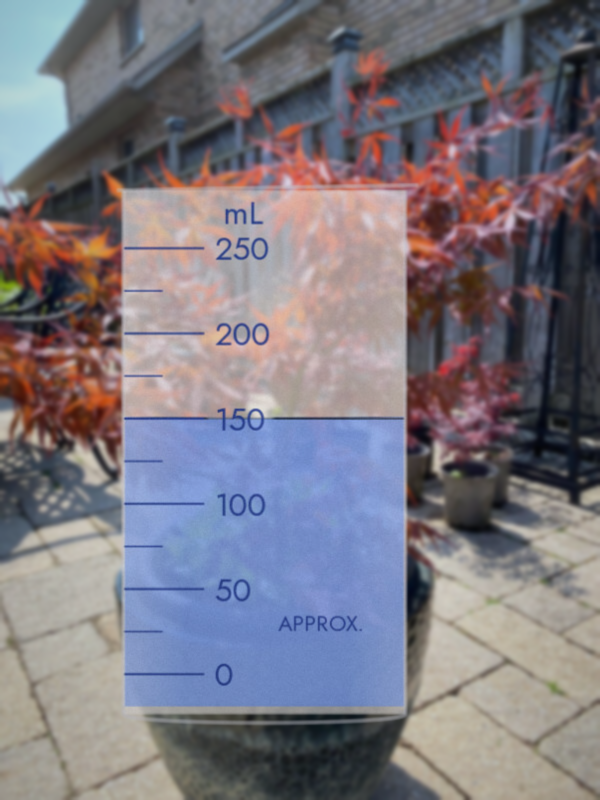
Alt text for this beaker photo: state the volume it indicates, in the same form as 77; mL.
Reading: 150; mL
